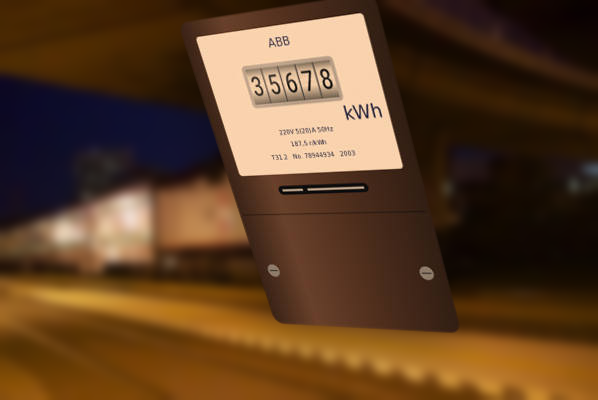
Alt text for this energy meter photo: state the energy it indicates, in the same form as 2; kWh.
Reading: 35678; kWh
